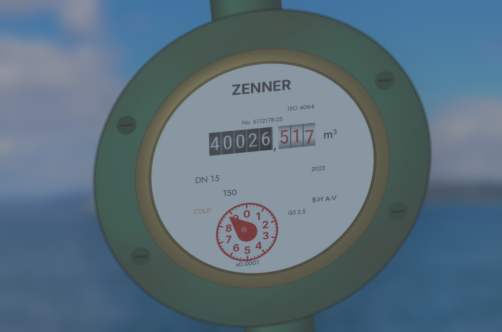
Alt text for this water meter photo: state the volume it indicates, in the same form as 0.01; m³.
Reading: 40026.5168; m³
